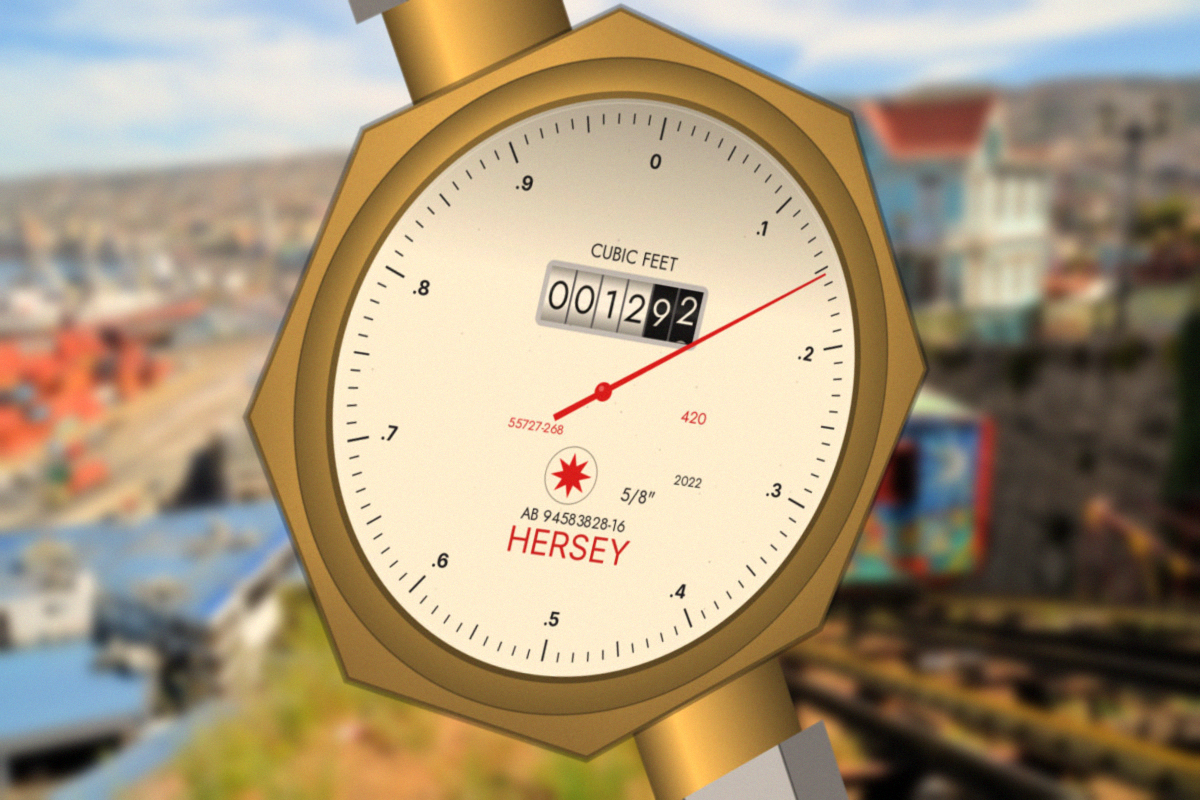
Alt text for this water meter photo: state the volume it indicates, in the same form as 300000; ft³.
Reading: 1292.15; ft³
